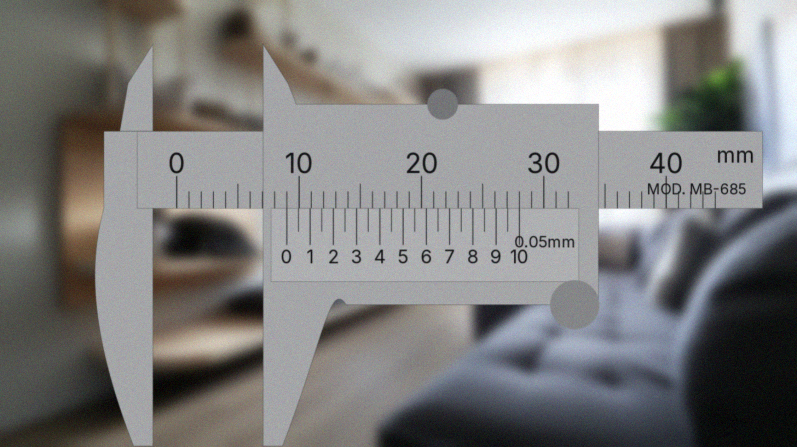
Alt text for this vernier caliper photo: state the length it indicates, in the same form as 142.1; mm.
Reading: 9.0; mm
